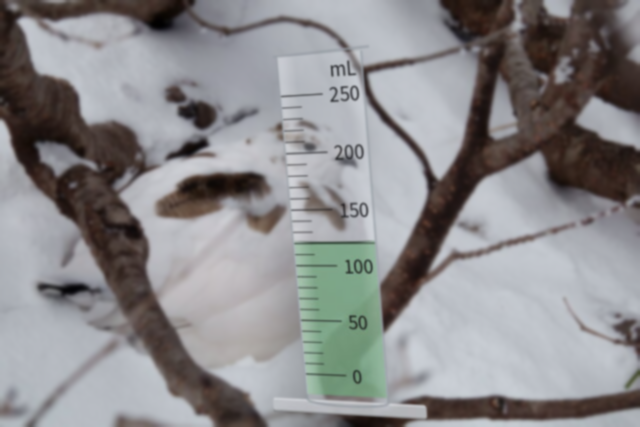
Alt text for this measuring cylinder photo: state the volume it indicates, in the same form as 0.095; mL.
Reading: 120; mL
